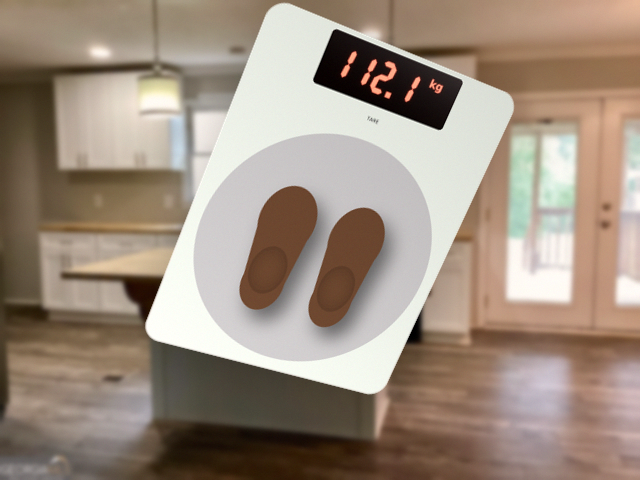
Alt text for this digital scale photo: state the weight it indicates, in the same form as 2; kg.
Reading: 112.1; kg
